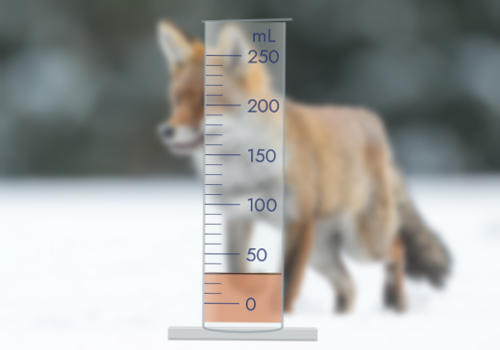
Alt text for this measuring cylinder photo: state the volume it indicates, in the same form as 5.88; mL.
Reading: 30; mL
